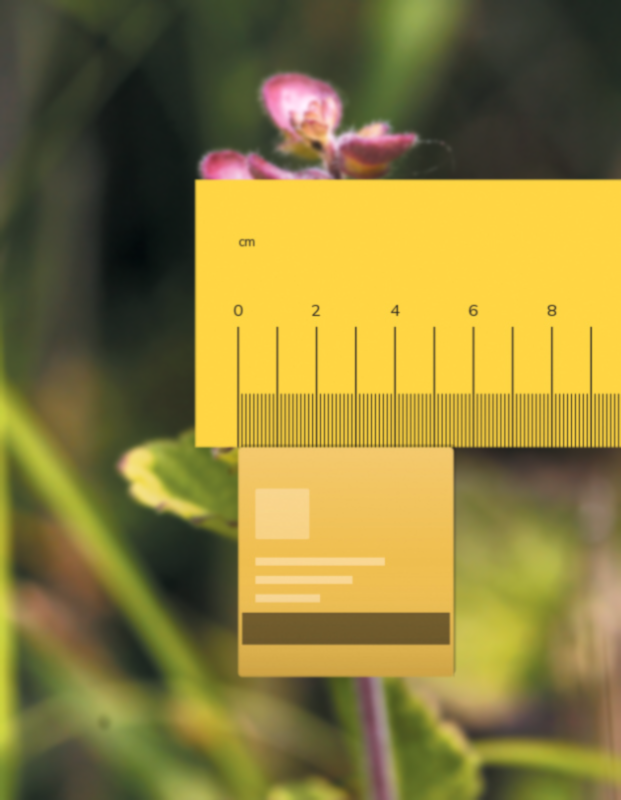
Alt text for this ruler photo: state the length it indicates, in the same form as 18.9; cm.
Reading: 5.5; cm
